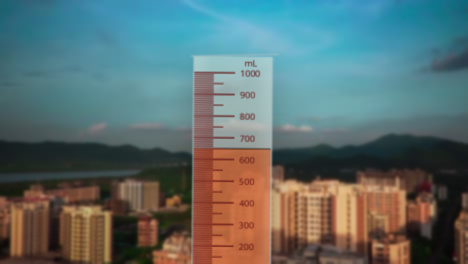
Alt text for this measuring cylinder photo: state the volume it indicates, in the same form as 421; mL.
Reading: 650; mL
